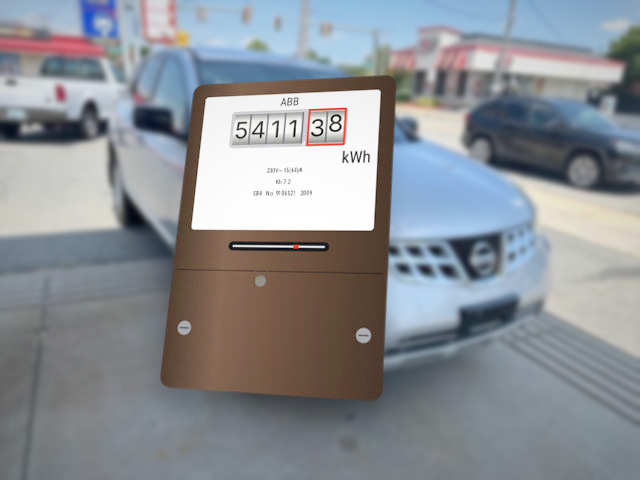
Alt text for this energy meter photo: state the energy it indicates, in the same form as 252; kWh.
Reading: 5411.38; kWh
